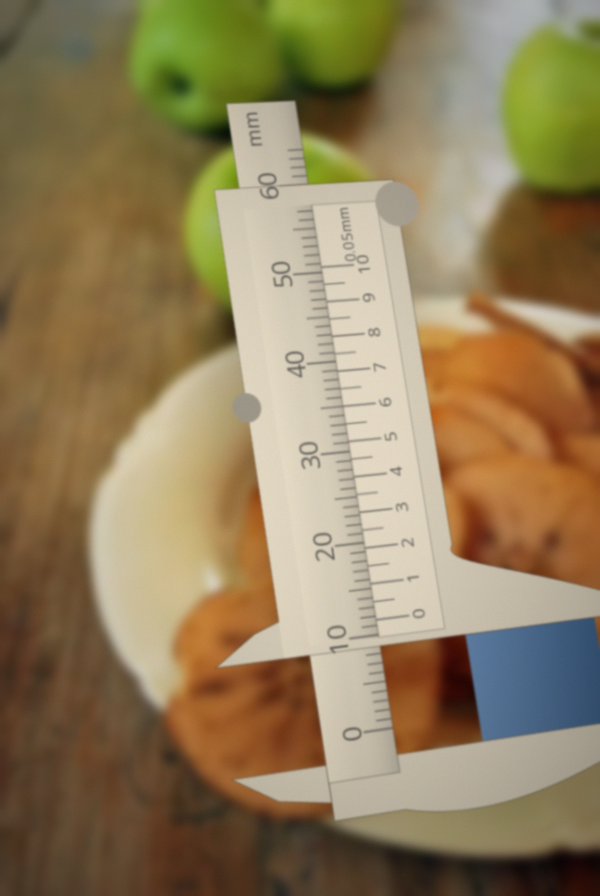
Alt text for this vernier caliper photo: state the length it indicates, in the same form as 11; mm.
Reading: 11.6; mm
